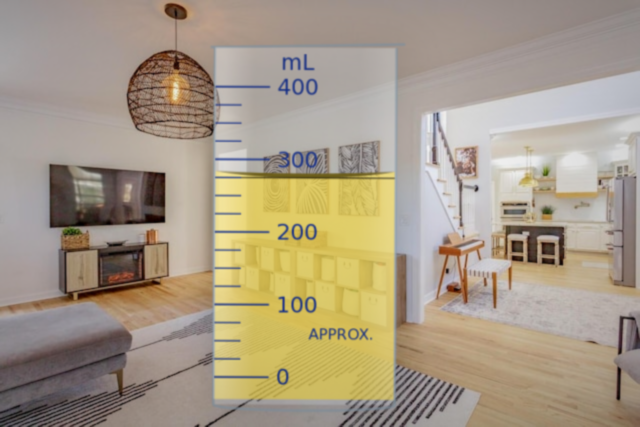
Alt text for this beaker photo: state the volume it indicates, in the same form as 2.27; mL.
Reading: 275; mL
